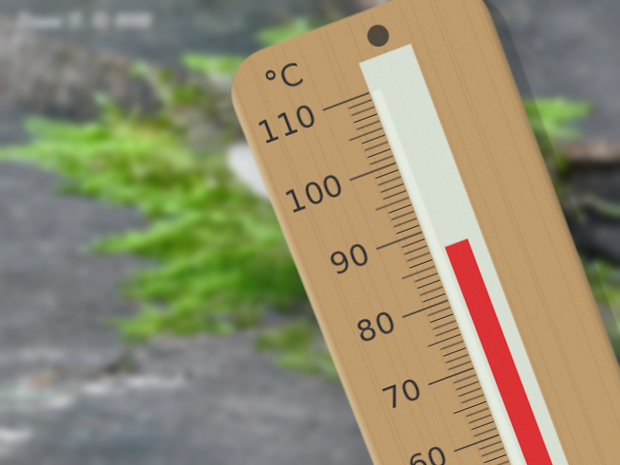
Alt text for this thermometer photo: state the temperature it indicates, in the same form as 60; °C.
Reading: 87; °C
